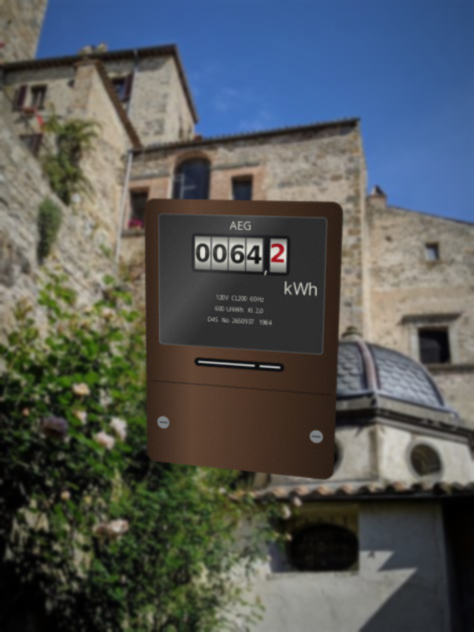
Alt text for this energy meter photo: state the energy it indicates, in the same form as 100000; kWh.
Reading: 64.2; kWh
